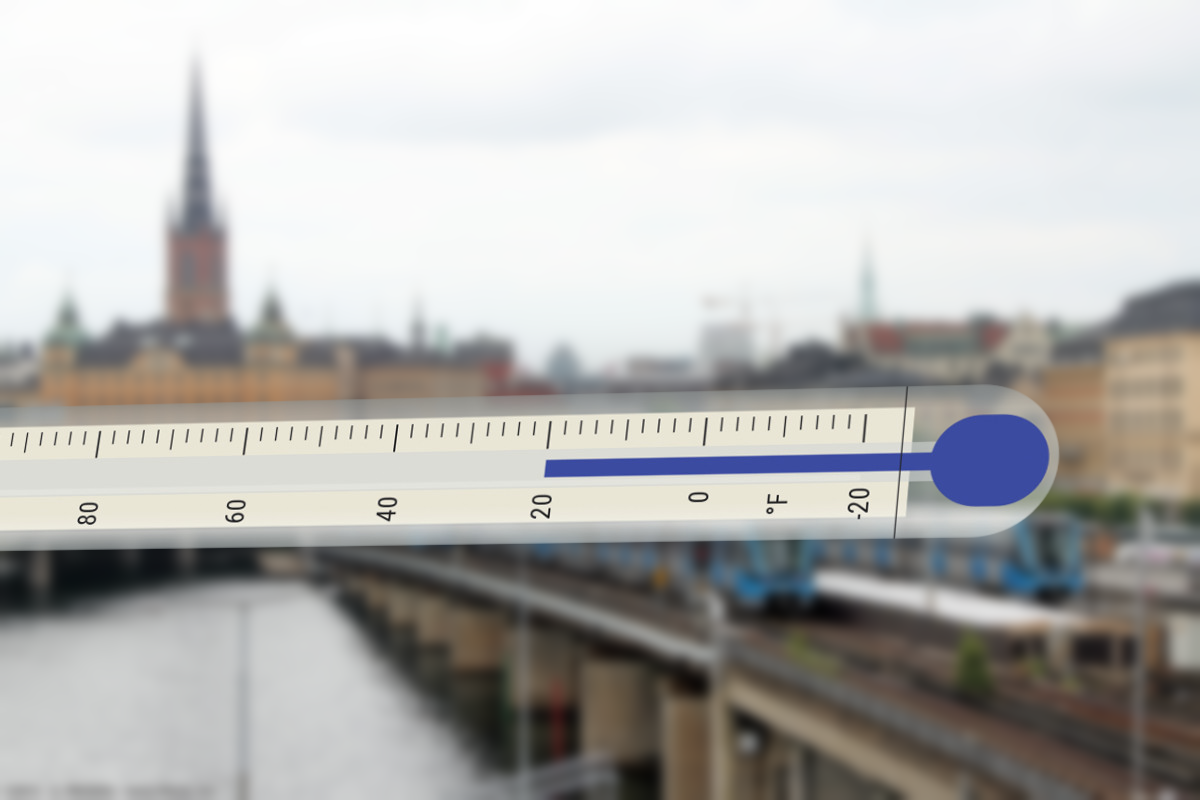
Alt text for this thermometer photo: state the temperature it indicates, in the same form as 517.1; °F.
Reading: 20; °F
